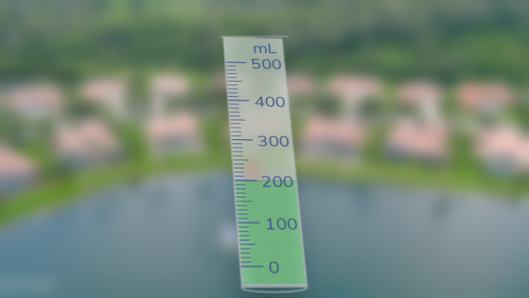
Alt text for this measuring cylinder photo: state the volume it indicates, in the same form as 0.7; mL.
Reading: 200; mL
